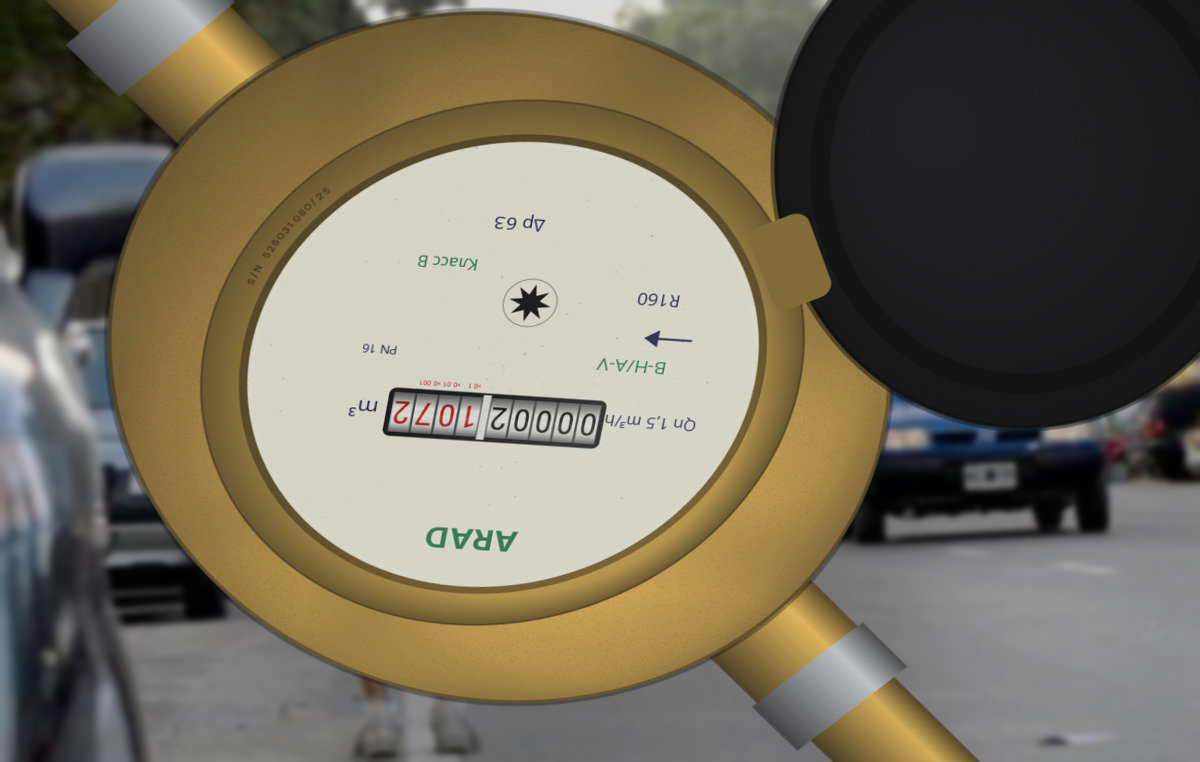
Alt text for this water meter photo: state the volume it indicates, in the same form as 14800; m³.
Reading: 2.1072; m³
